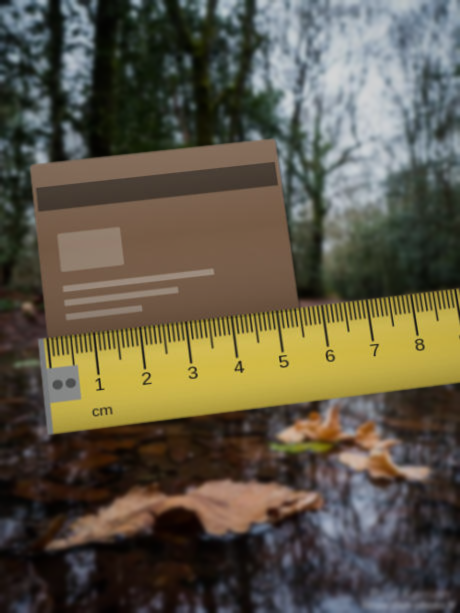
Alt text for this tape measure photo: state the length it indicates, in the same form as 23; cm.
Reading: 5.5; cm
